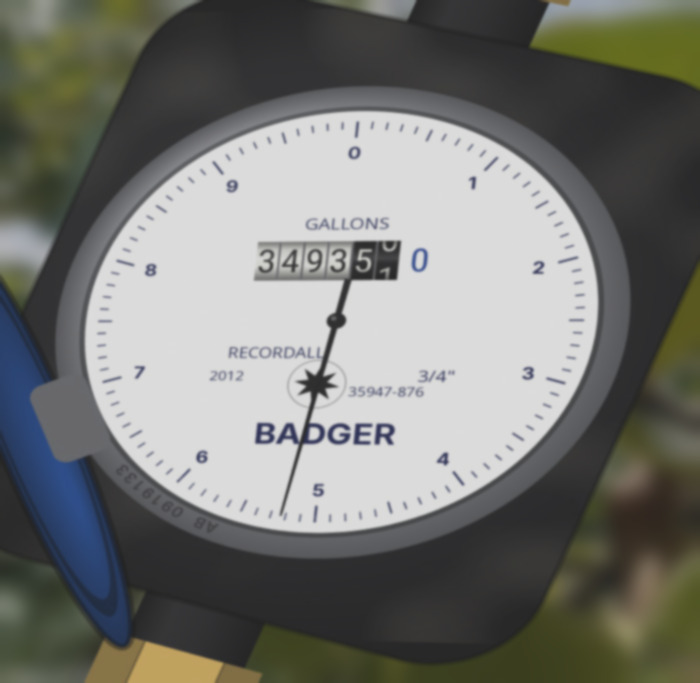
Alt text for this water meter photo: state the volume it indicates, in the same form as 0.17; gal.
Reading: 3493505.2; gal
